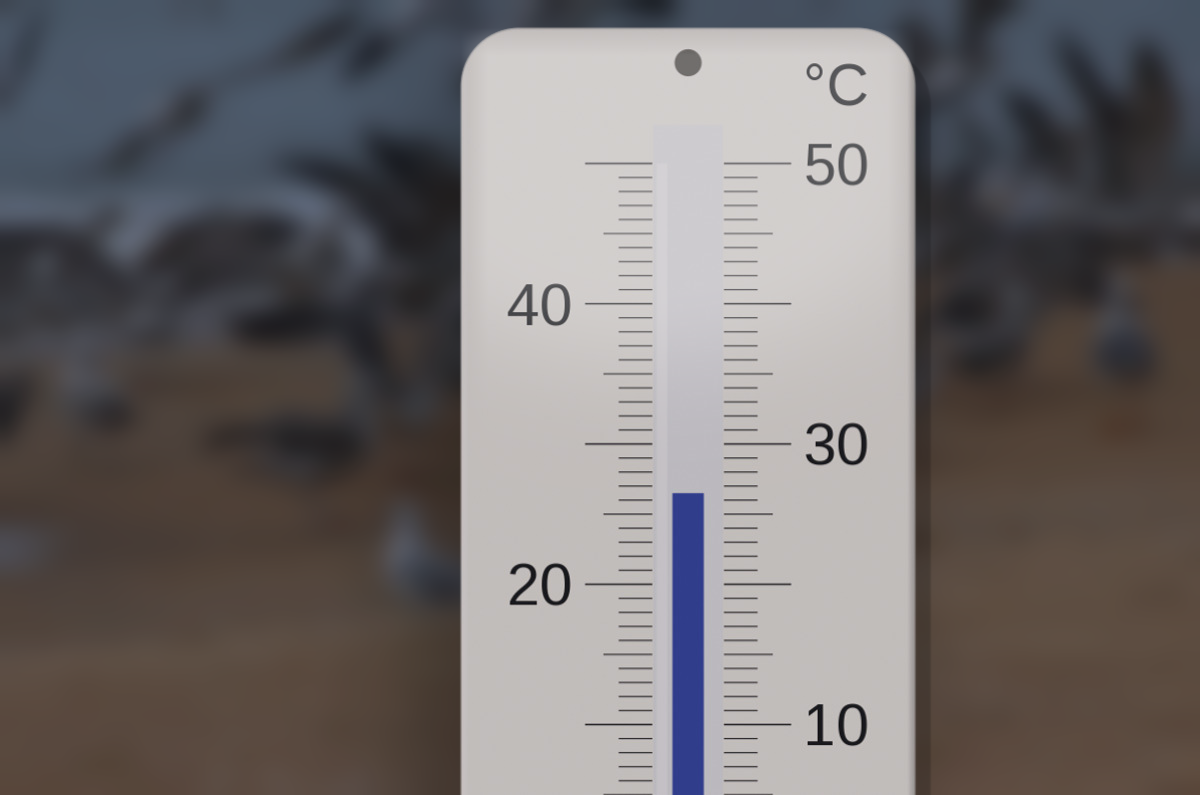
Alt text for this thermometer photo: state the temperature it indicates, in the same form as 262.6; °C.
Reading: 26.5; °C
